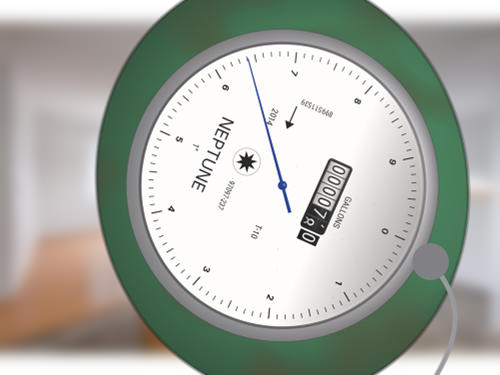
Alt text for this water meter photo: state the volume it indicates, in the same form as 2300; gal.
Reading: 776.4; gal
